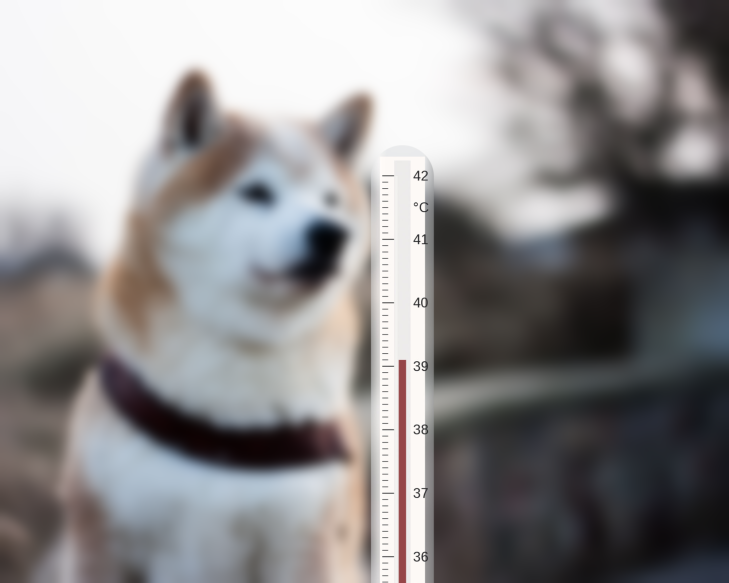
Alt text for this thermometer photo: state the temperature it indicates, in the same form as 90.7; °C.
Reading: 39.1; °C
